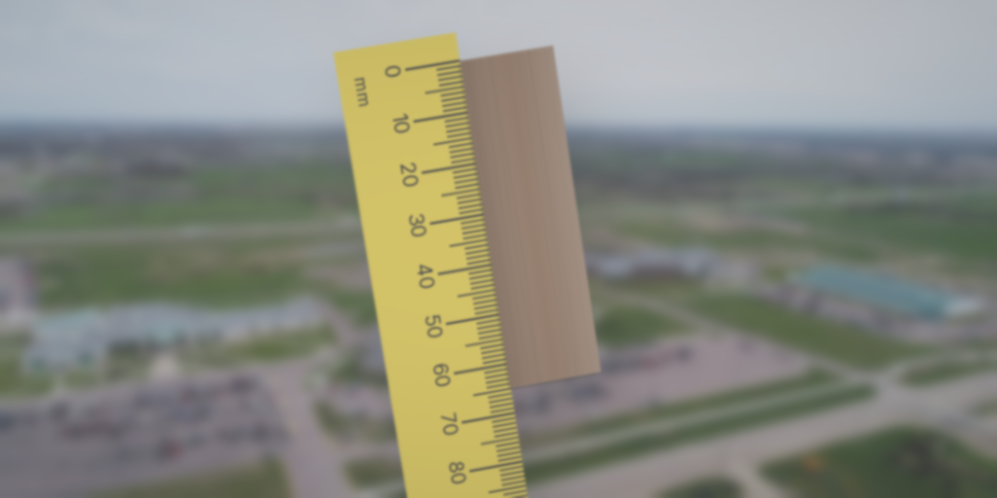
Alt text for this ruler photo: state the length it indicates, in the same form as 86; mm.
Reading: 65; mm
